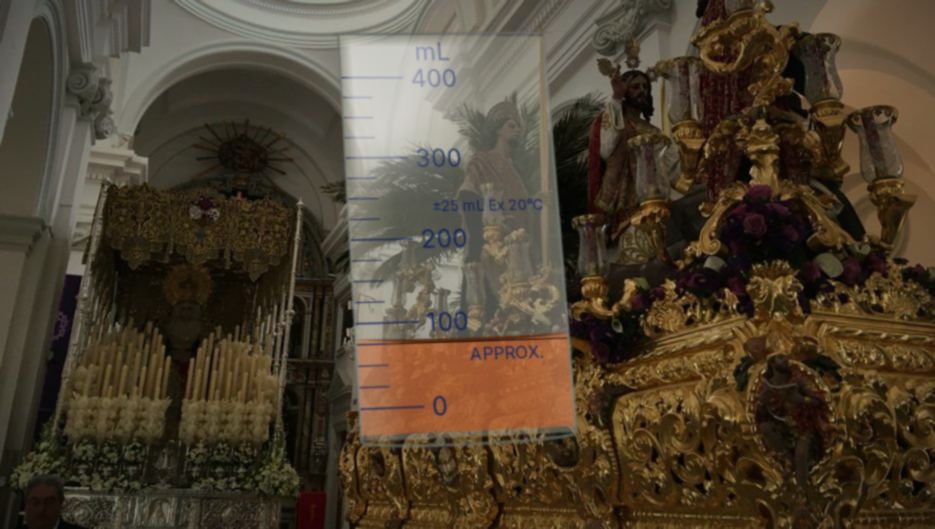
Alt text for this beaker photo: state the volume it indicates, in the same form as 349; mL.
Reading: 75; mL
